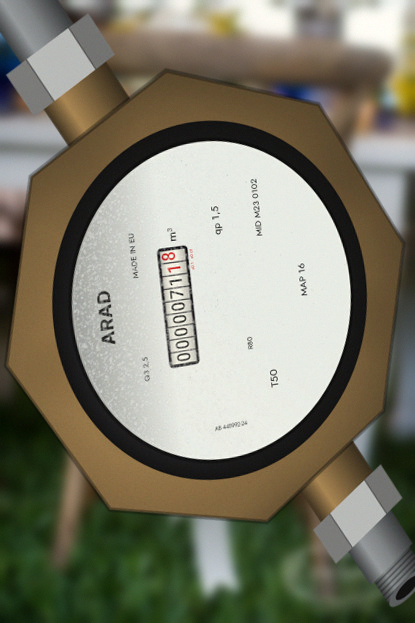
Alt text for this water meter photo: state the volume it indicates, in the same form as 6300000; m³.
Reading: 71.18; m³
